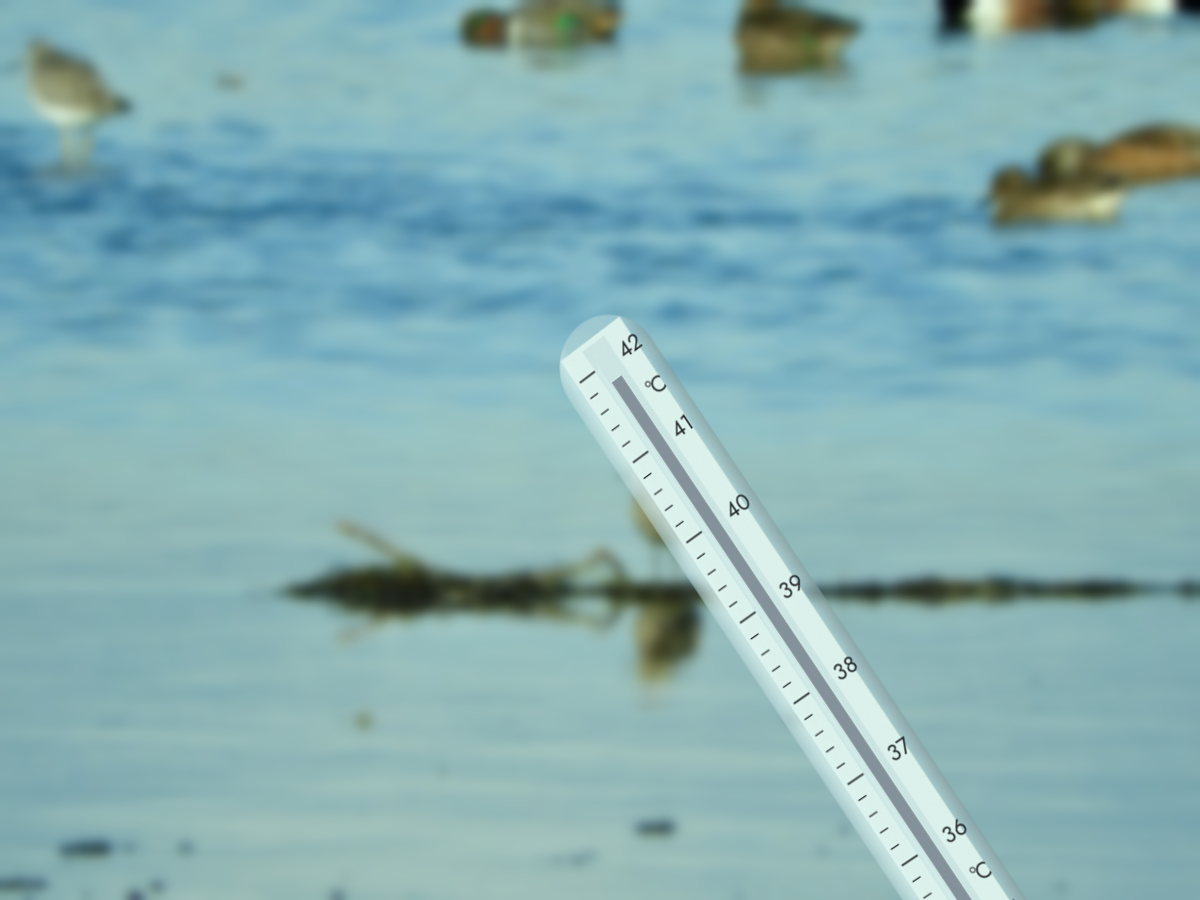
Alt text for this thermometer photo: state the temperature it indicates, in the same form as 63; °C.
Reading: 41.8; °C
